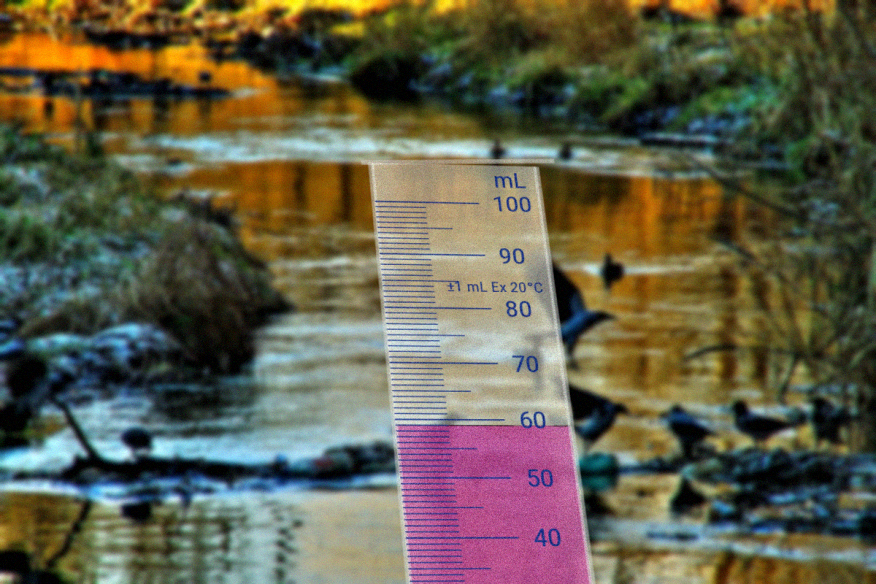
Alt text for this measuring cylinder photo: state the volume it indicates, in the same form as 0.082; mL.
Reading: 59; mL
